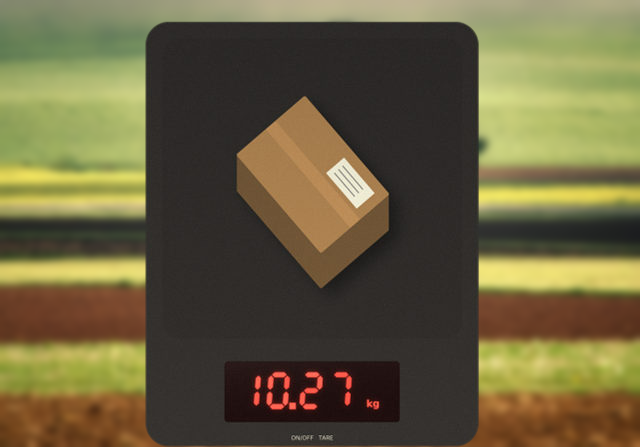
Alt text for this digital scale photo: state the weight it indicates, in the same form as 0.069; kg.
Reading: 10.27; kg
